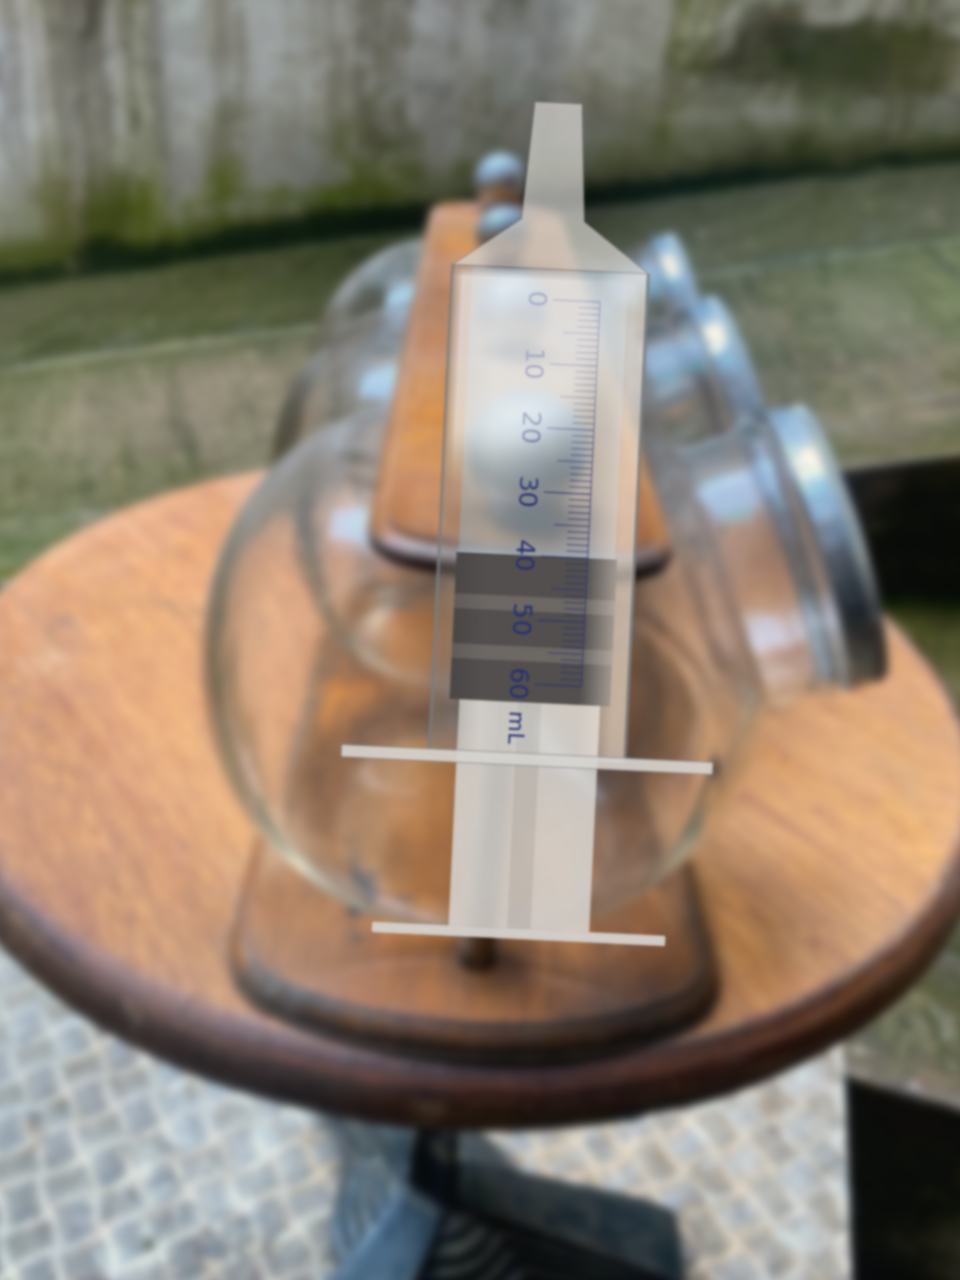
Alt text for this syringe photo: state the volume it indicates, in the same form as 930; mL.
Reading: 40; mL
